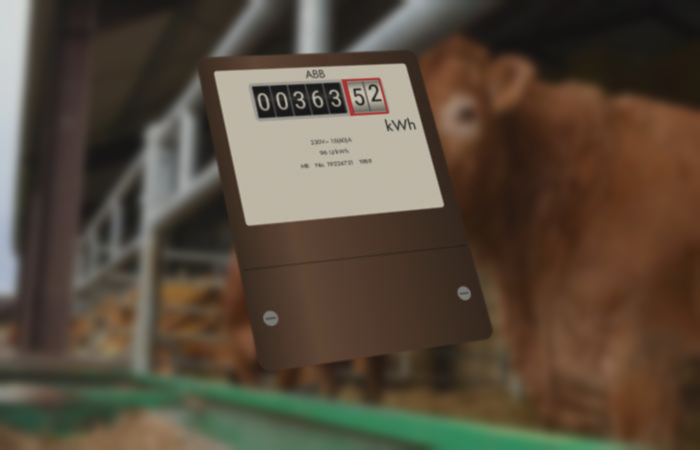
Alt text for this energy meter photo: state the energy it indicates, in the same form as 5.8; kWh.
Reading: 363.52; kWh
